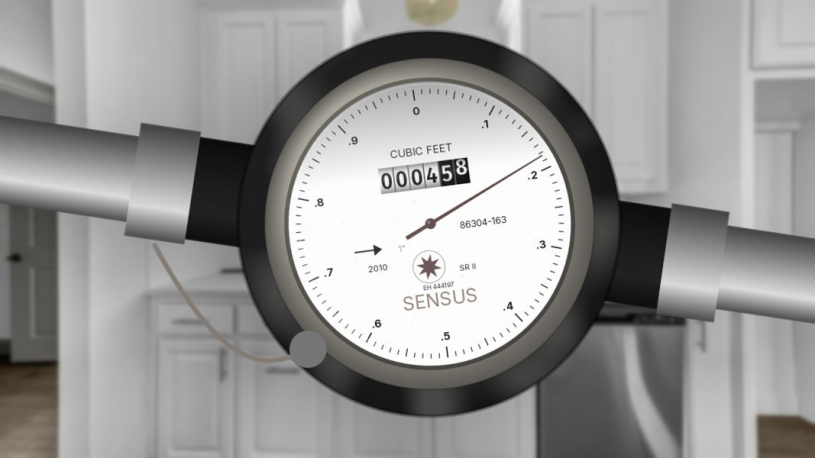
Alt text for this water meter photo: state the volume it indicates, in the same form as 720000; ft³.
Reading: 458.18; ft³
